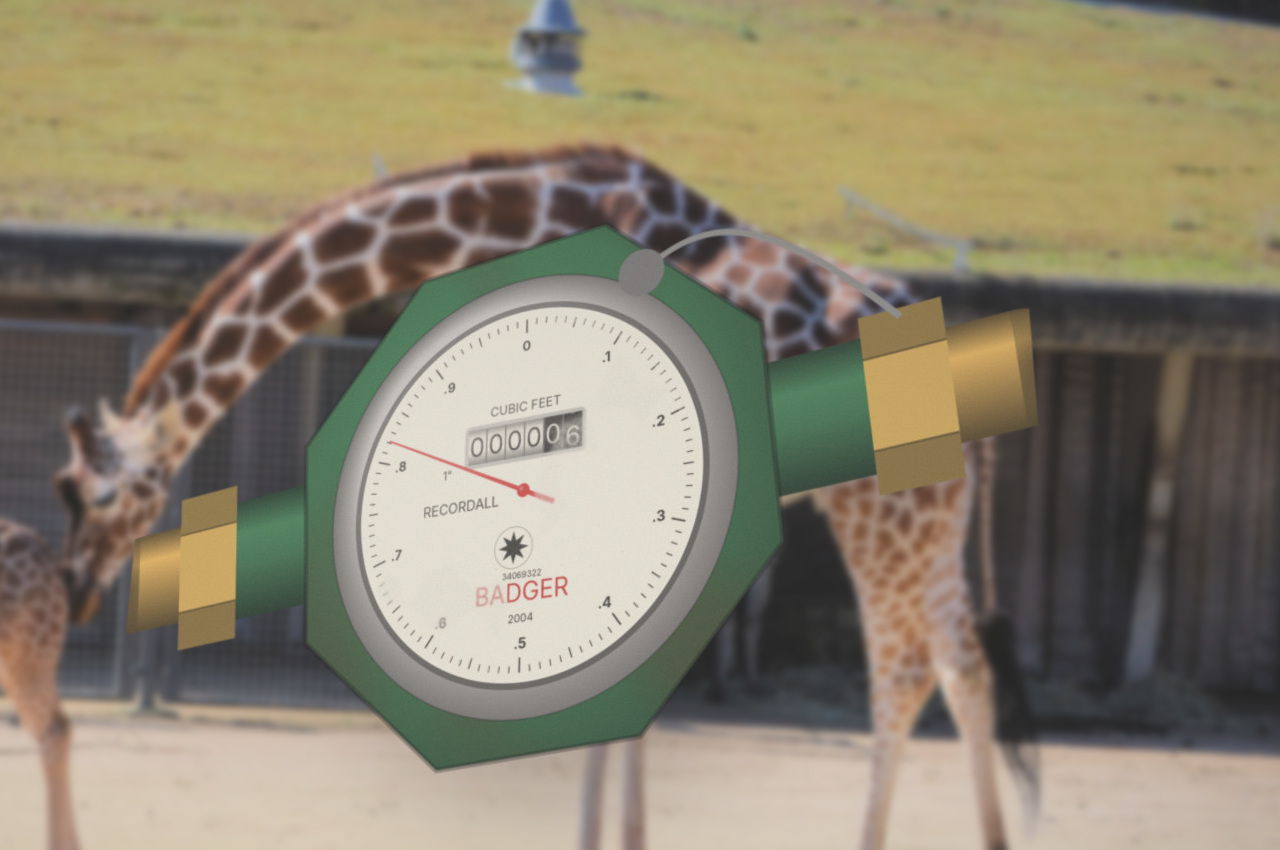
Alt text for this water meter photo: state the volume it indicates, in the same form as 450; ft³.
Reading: 5.82; ft³
